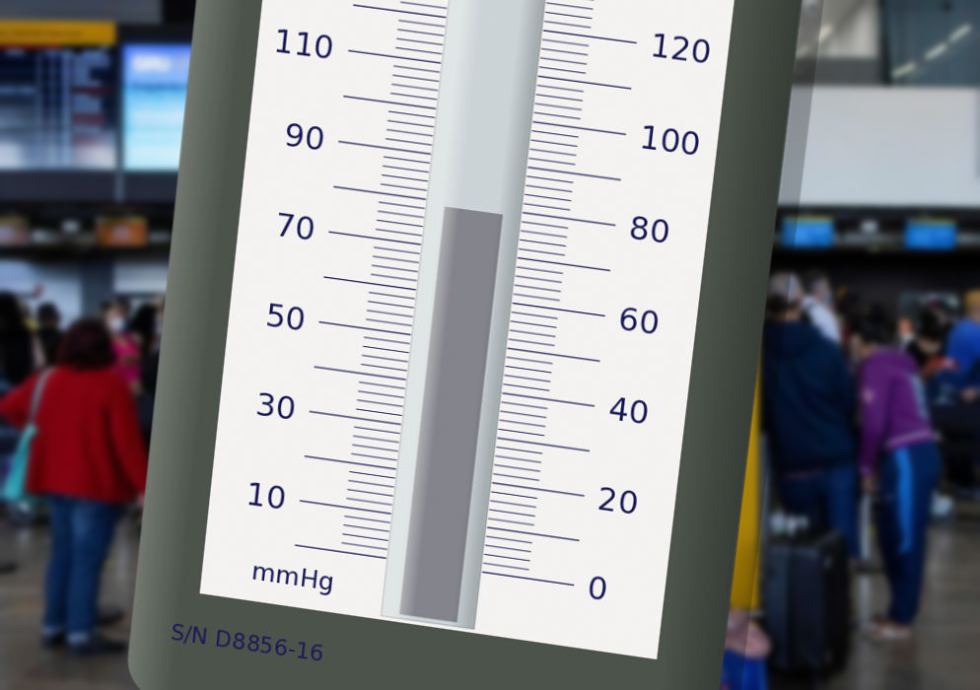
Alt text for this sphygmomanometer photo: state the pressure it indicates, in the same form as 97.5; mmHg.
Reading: 79; mmHg
